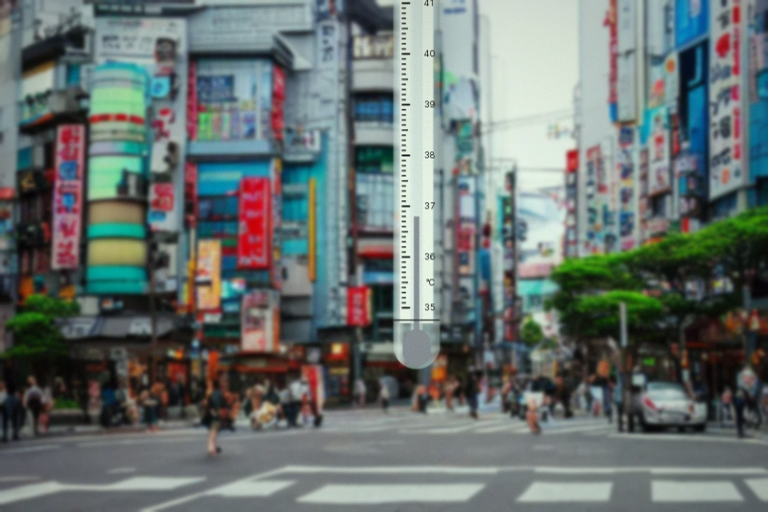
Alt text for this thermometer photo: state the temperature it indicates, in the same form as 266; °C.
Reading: 36.8; °C
